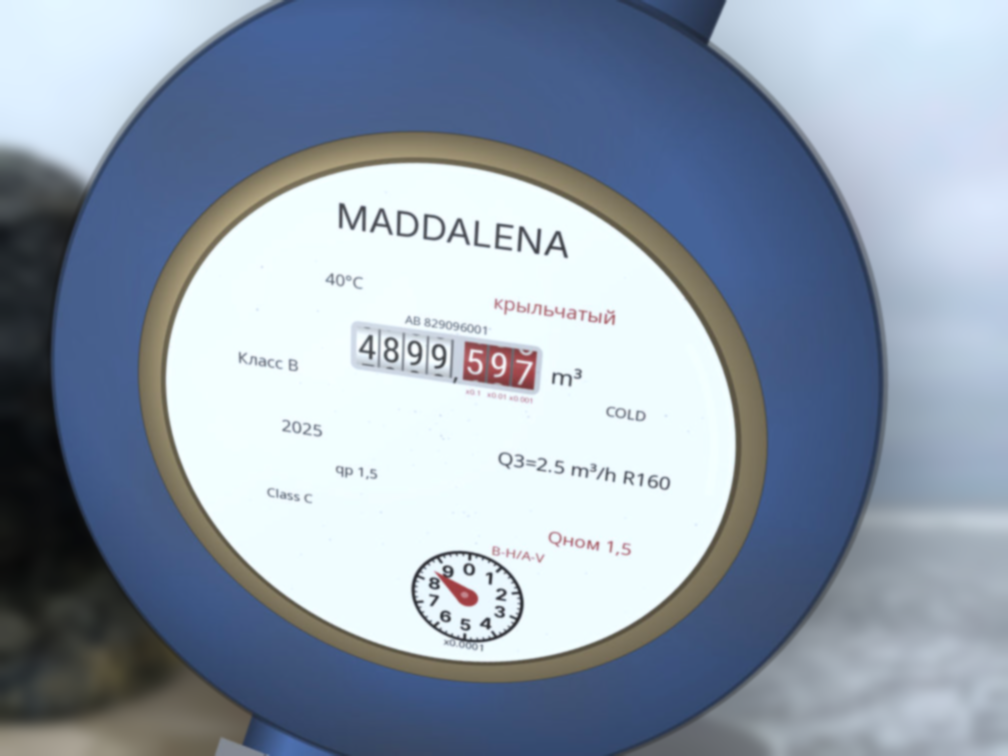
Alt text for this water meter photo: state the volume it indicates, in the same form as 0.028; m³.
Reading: 4899.5968; m³
